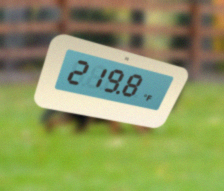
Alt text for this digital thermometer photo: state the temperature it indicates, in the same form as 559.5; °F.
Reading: 219.8; °F
